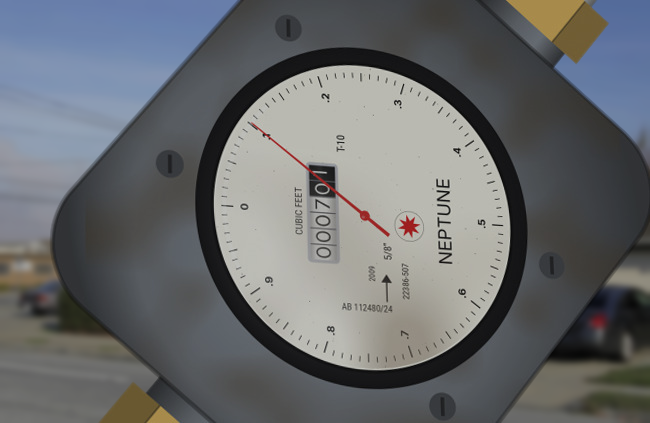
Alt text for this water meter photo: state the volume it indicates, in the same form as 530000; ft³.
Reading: 701.10; ft³
